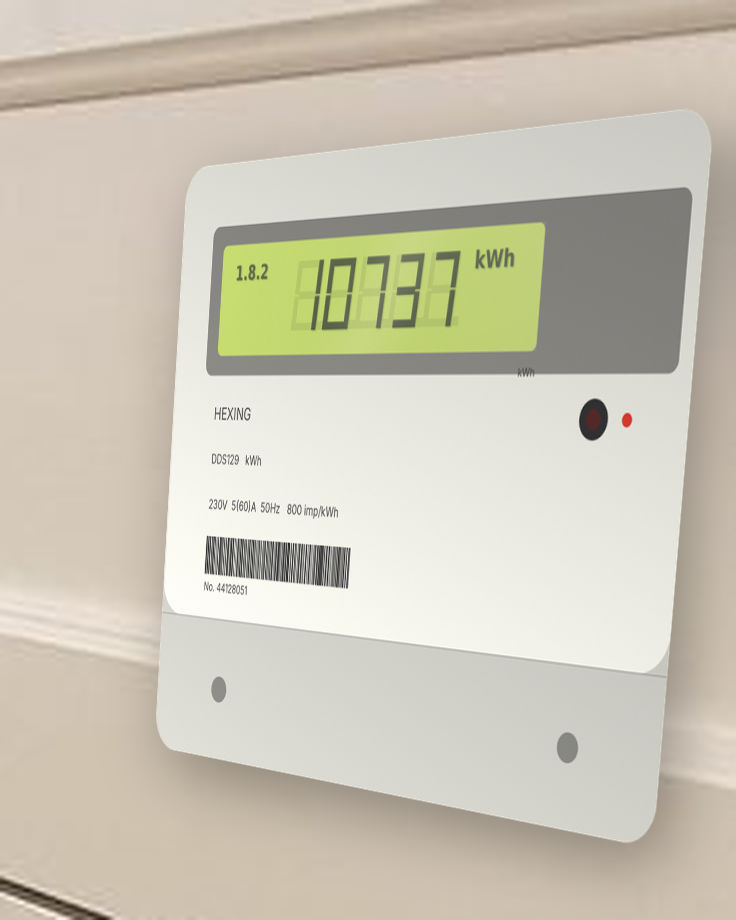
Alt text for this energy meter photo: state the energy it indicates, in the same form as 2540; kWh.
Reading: 10737; kWh
